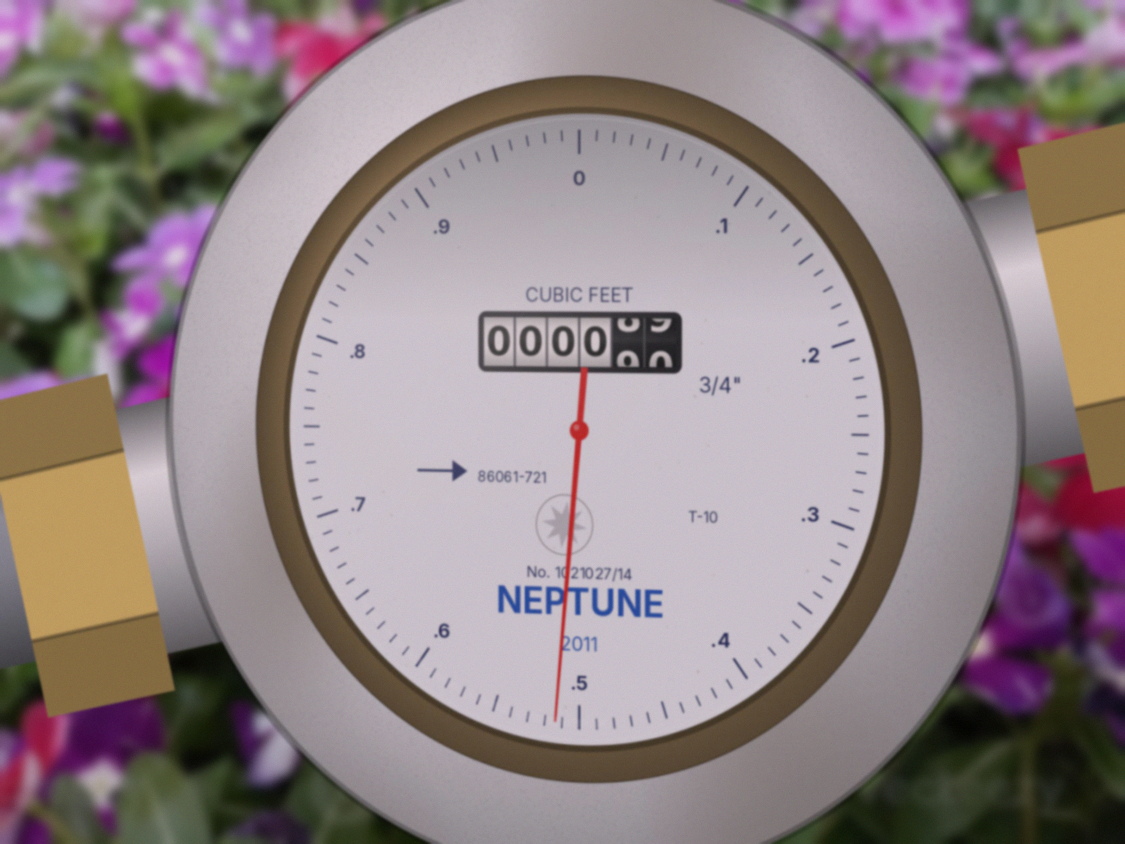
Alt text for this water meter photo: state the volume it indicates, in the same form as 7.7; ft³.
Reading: 89.51; ft³
